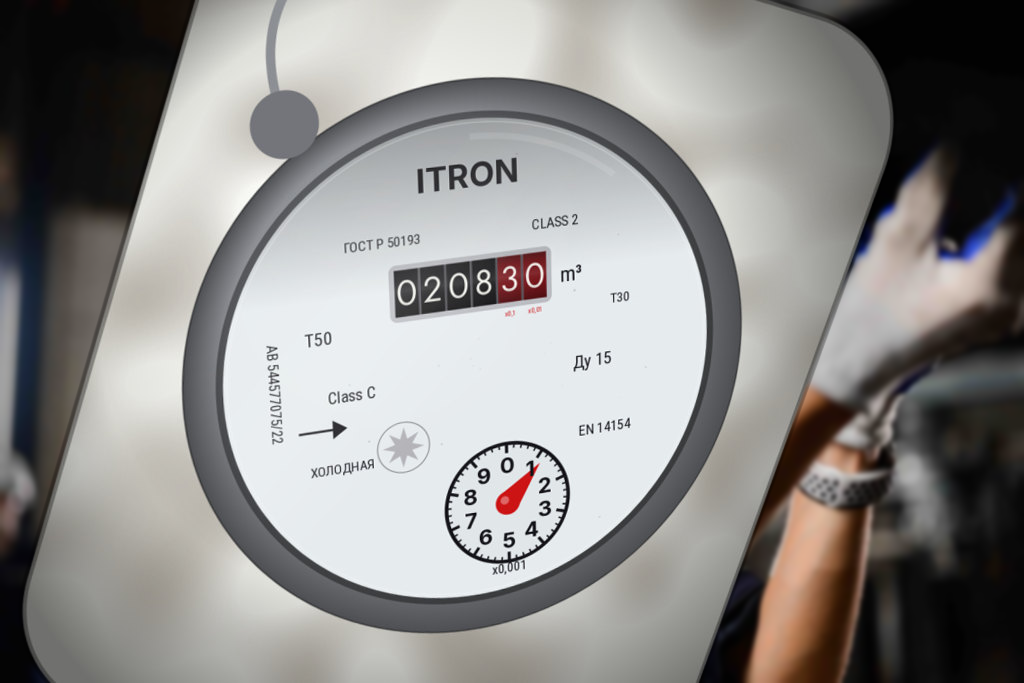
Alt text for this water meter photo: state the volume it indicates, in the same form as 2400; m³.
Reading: 208.301; m³
